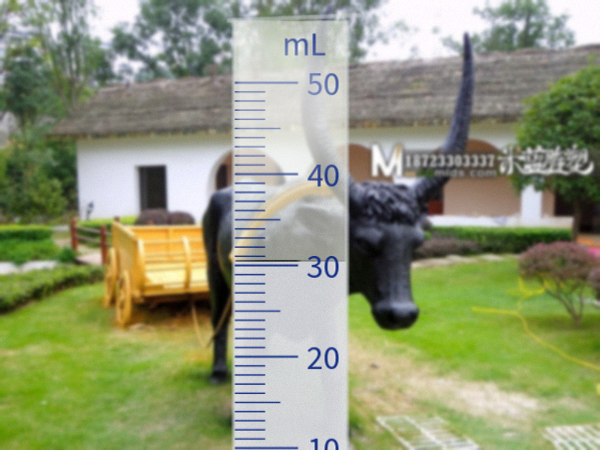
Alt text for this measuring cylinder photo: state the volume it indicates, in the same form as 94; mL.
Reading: 30.5; mL
